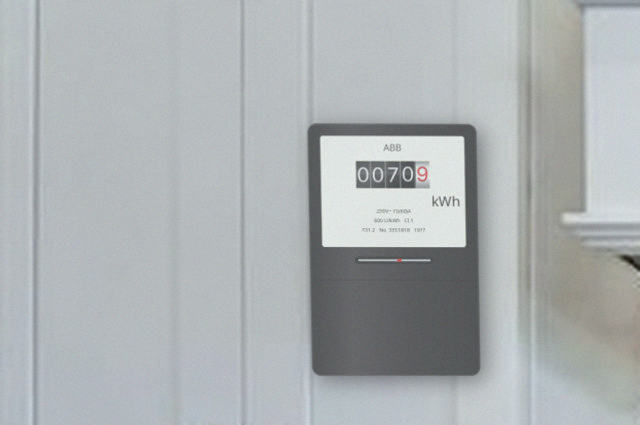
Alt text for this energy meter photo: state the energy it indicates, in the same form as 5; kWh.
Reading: 70.9; kWh
